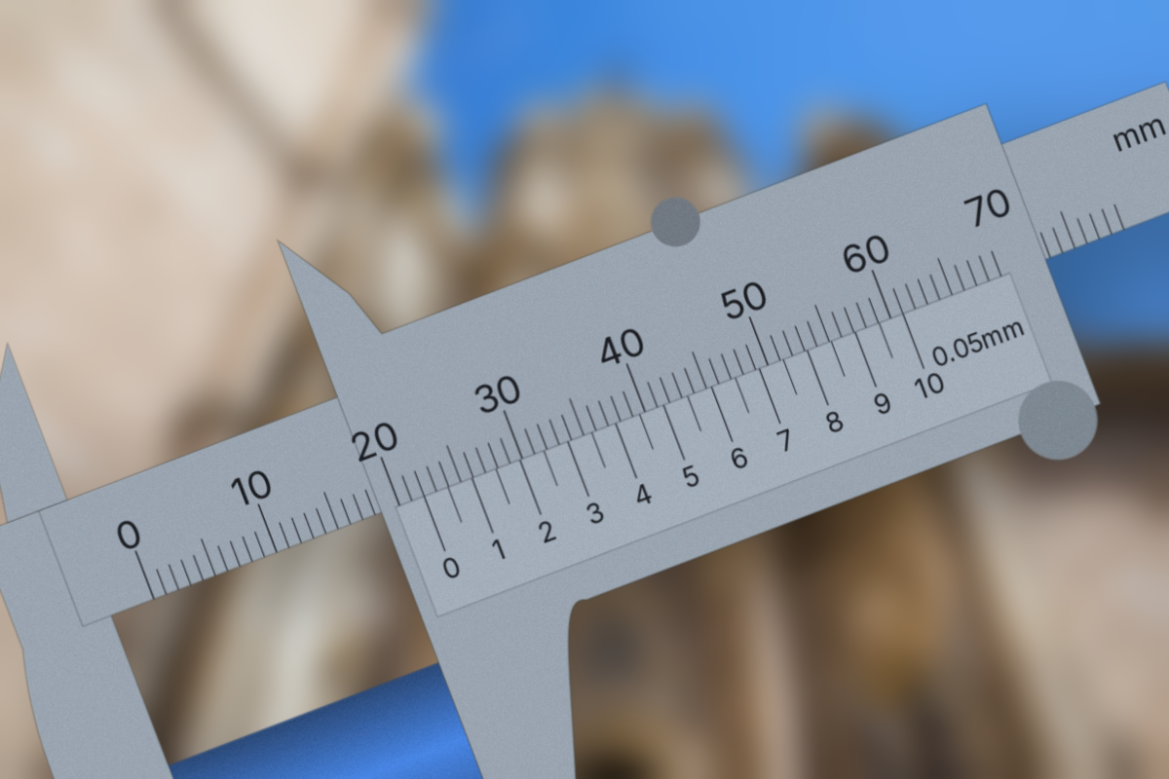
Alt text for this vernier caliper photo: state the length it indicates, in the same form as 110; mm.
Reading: 22.0; mm
